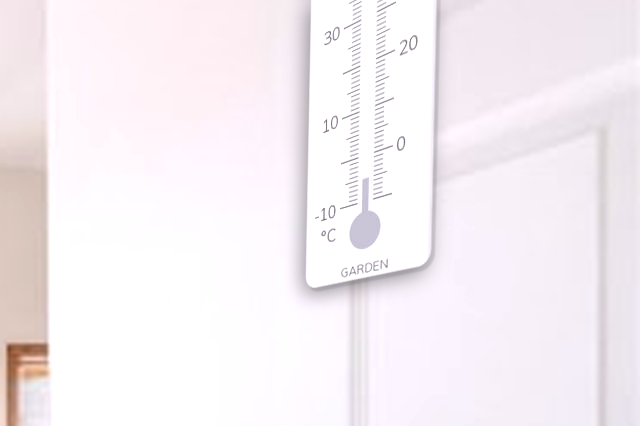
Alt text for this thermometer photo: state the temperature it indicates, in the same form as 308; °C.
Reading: -5; °C
